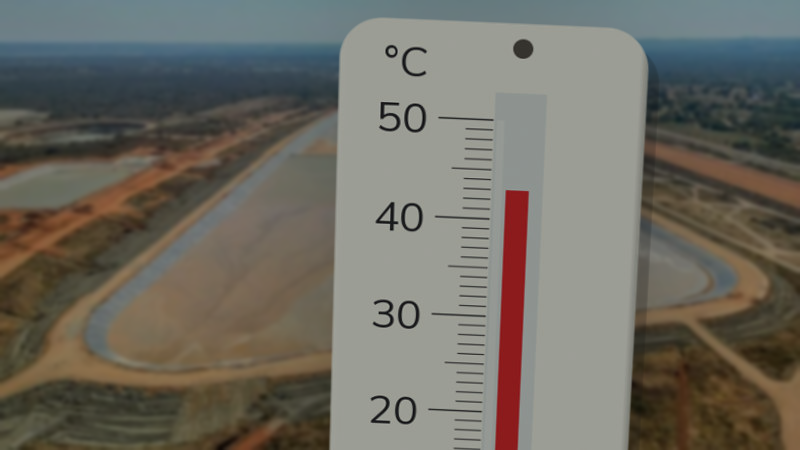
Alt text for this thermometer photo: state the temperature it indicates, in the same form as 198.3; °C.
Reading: 43; °C
